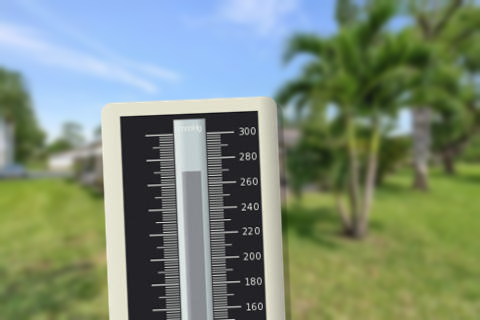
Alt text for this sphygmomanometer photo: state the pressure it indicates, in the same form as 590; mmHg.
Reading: 270; mmHg
